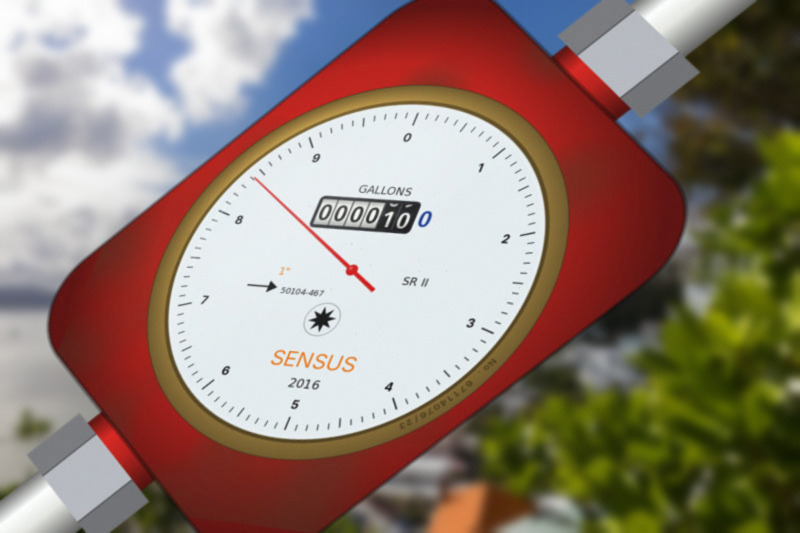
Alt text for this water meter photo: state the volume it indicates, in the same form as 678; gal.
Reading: 98.4; gal
